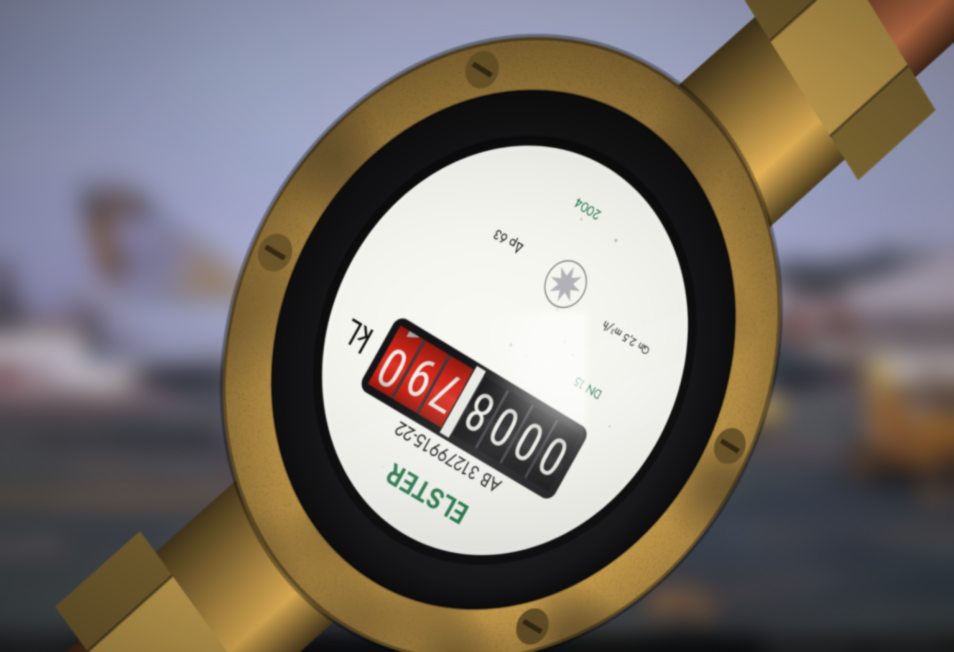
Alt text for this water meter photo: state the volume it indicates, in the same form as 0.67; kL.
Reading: 8.790; kL
